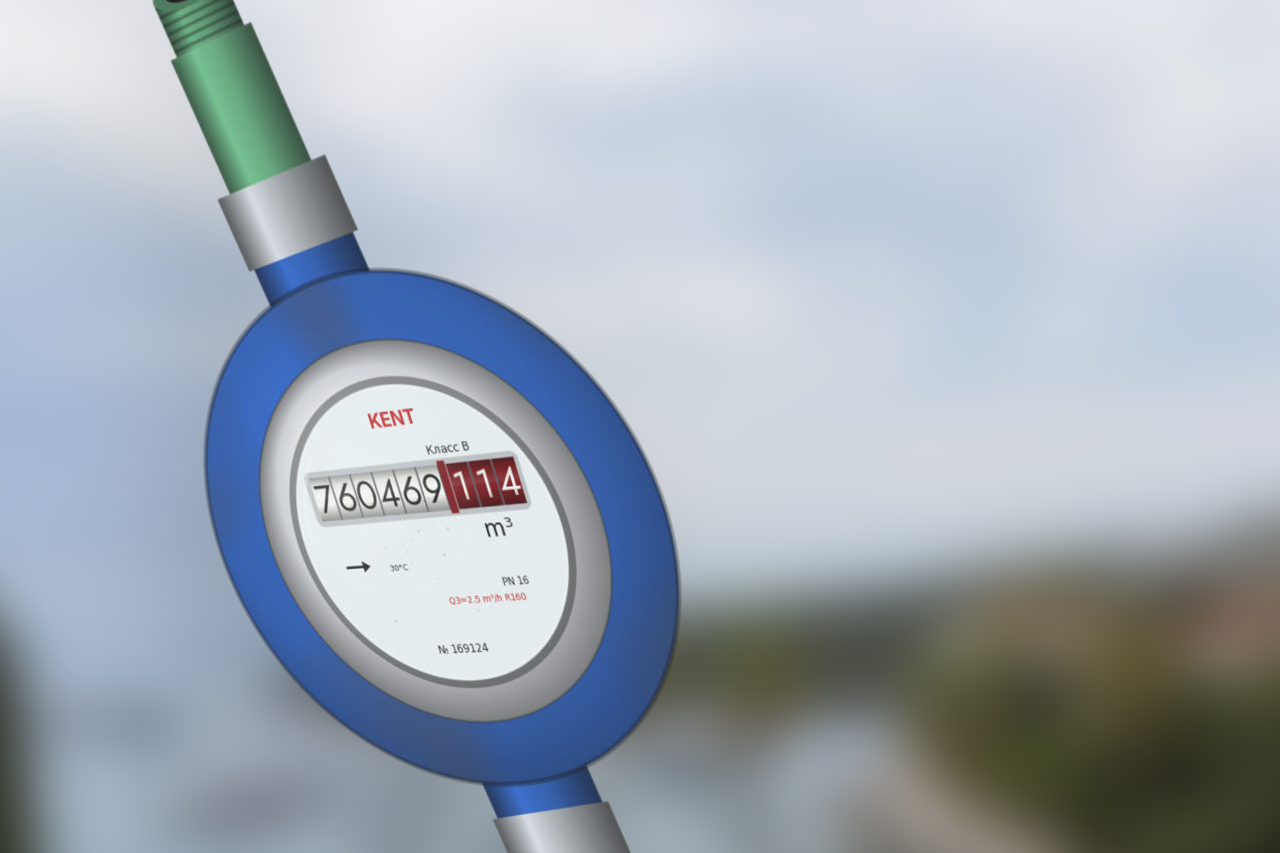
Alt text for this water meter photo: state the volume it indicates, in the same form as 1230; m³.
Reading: 760469.114; m³
